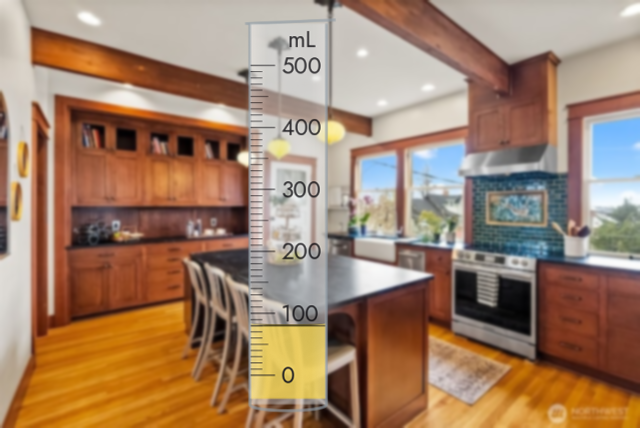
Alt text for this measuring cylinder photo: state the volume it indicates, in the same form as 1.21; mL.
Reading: 80; mL
